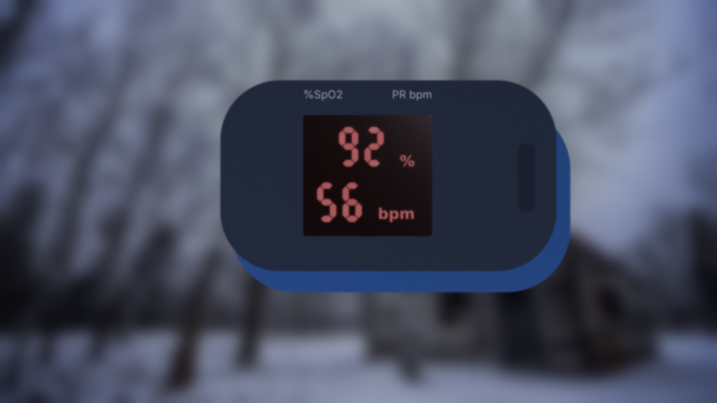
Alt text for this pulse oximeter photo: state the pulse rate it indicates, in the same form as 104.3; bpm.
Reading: 56; bpm
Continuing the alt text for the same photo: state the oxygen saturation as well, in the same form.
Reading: 92; %
